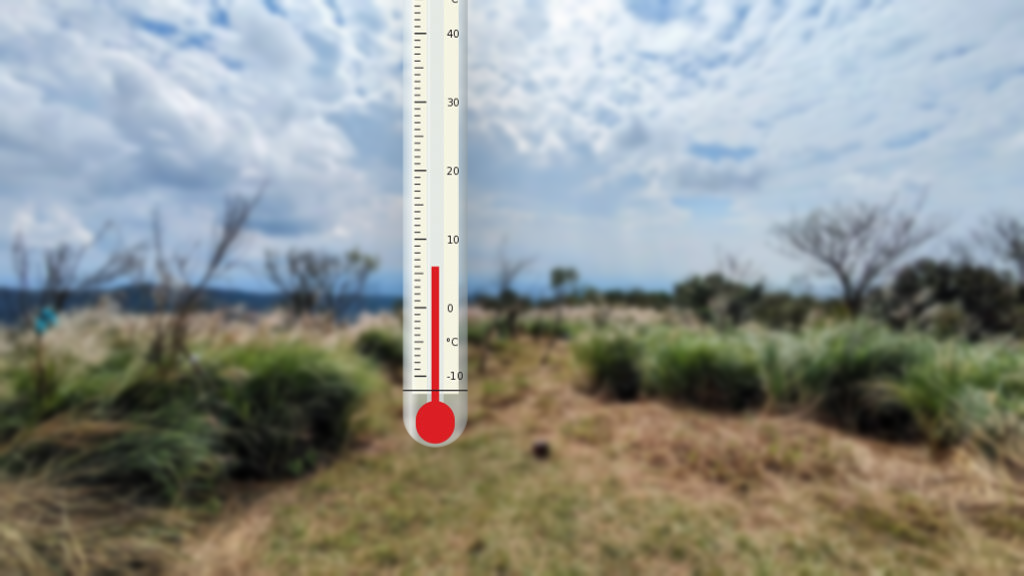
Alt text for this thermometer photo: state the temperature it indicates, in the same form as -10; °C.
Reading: 6; °C
